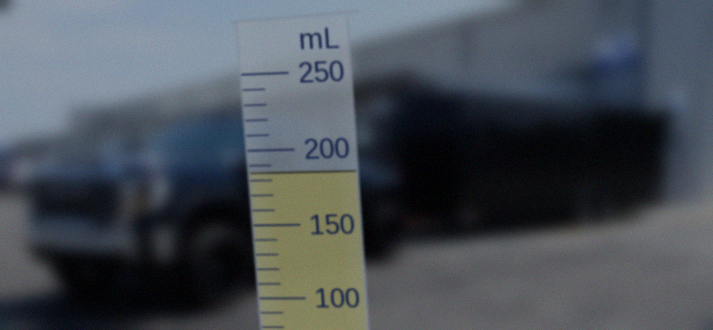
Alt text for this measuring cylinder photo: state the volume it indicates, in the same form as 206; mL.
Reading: 185; mL
